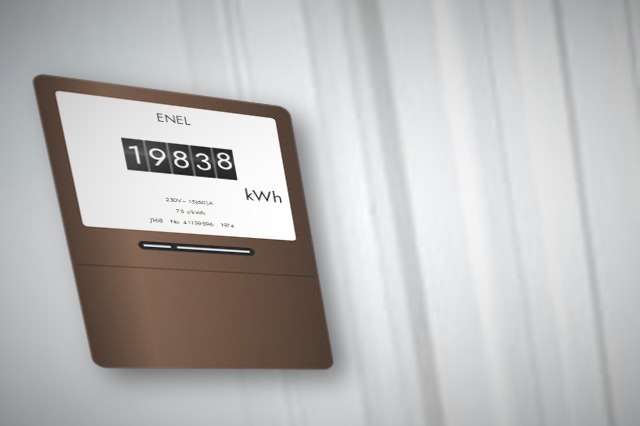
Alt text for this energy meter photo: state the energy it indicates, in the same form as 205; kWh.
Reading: 19838; kWh
